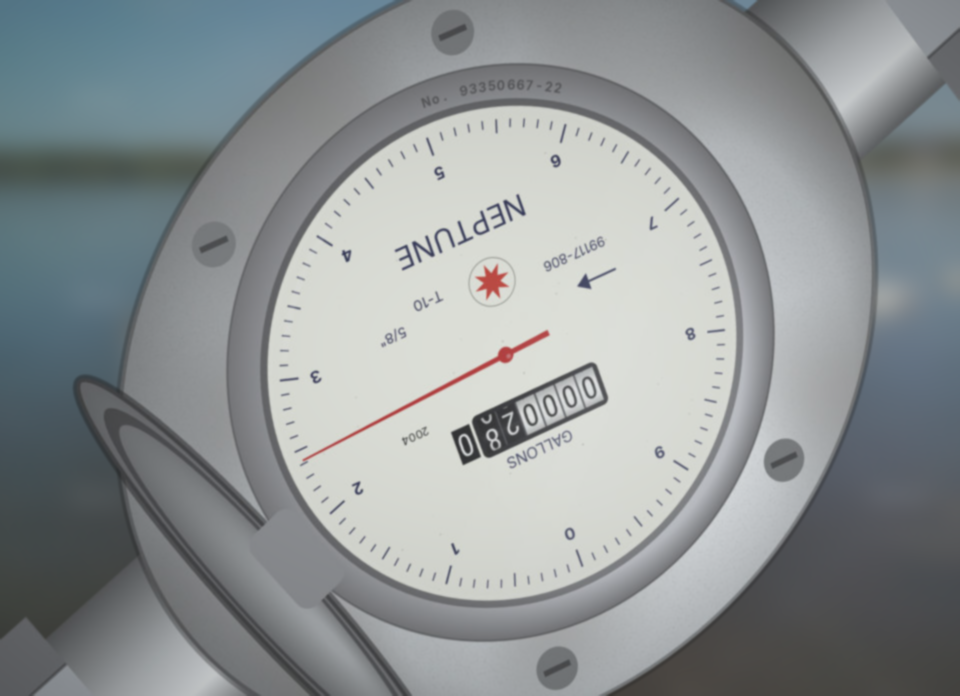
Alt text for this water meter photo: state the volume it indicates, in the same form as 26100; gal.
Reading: 282.4; gal
